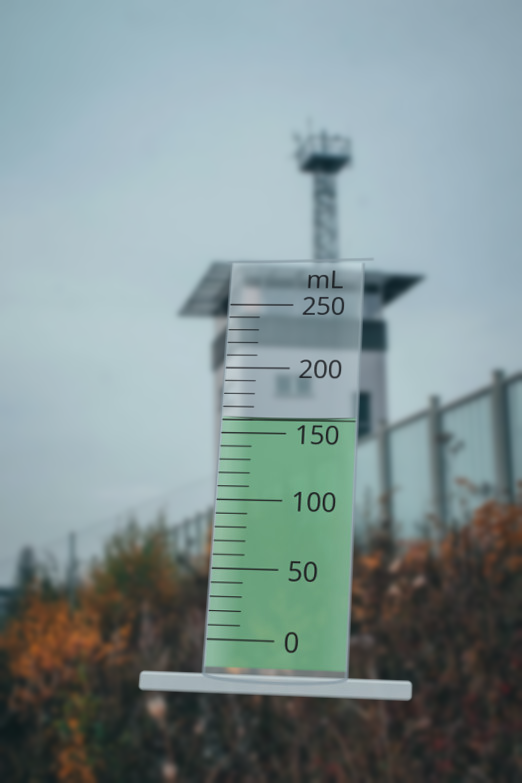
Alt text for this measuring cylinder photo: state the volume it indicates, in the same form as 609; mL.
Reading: 160; mL
